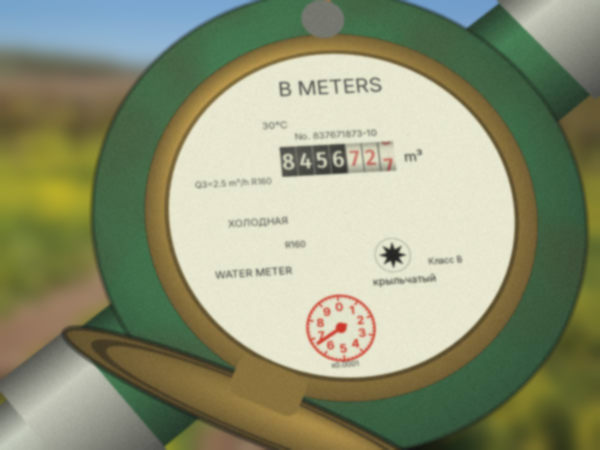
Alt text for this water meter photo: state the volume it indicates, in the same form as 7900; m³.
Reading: 8456.7266; m³
